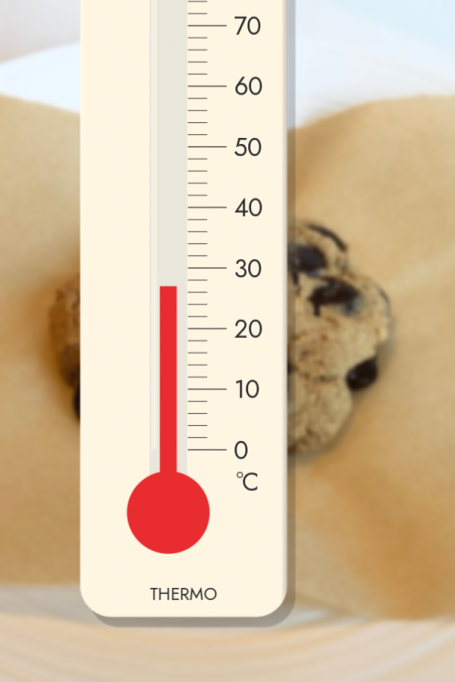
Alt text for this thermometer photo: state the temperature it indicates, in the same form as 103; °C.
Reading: 27; °C
